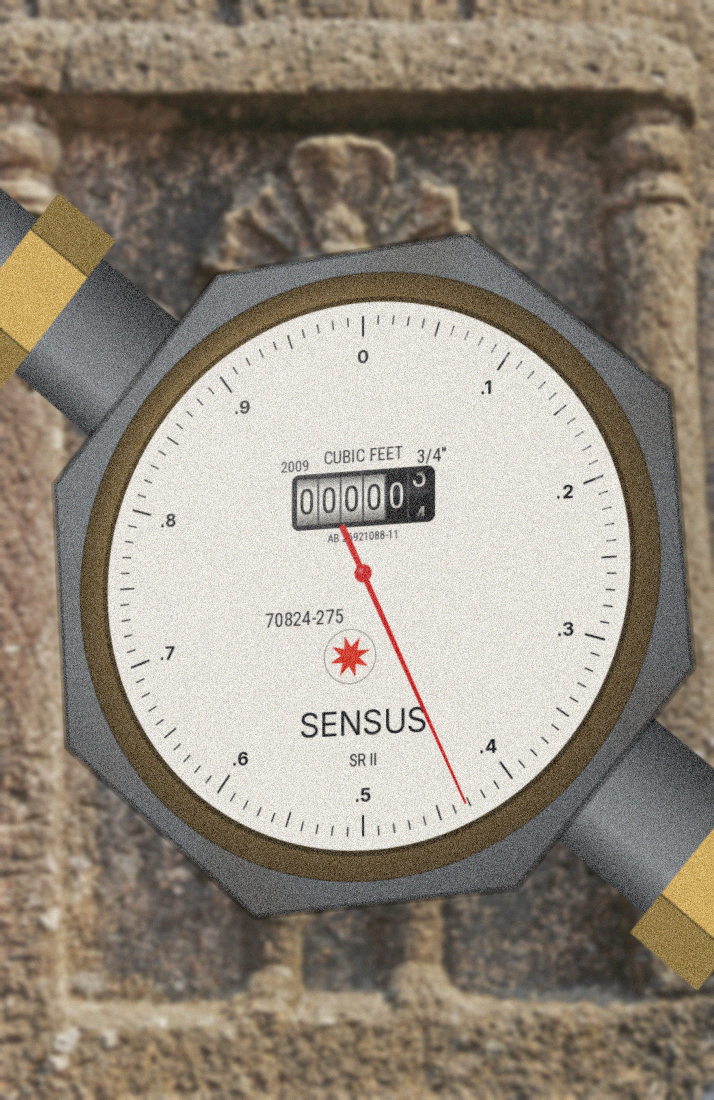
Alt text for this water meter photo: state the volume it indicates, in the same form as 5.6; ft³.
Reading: 3.43; ft³
